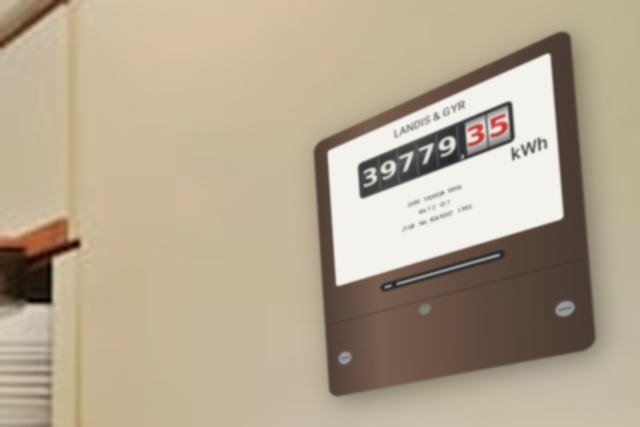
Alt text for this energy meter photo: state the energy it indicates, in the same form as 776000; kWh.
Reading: 39779.35; kWh
